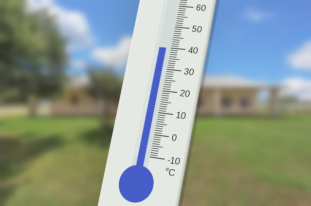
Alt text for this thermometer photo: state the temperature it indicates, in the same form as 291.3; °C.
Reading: 40; °C
